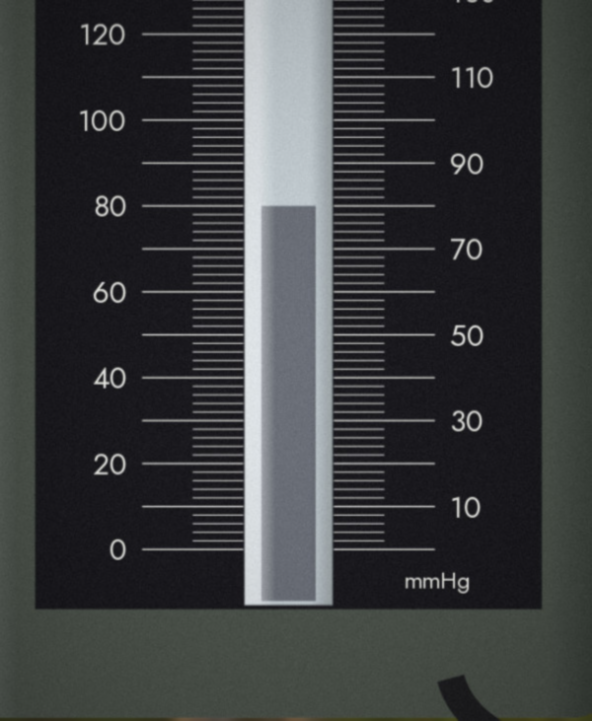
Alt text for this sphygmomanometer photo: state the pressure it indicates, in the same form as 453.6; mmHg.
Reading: 80; mmHg
